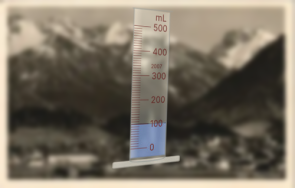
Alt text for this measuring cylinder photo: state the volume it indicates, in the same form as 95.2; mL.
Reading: 100; mL
